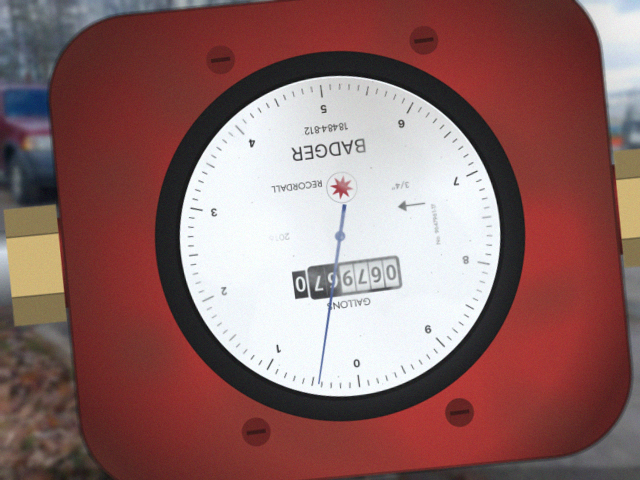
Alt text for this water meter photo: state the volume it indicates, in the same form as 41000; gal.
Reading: 679670.4; gal
